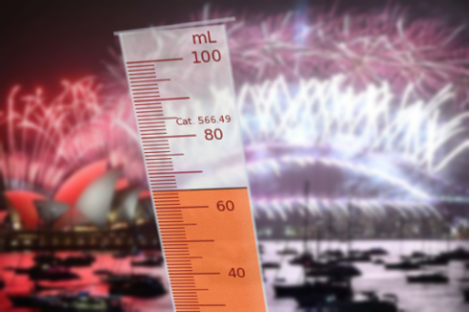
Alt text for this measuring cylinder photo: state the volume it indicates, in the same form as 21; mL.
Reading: 65; mL
